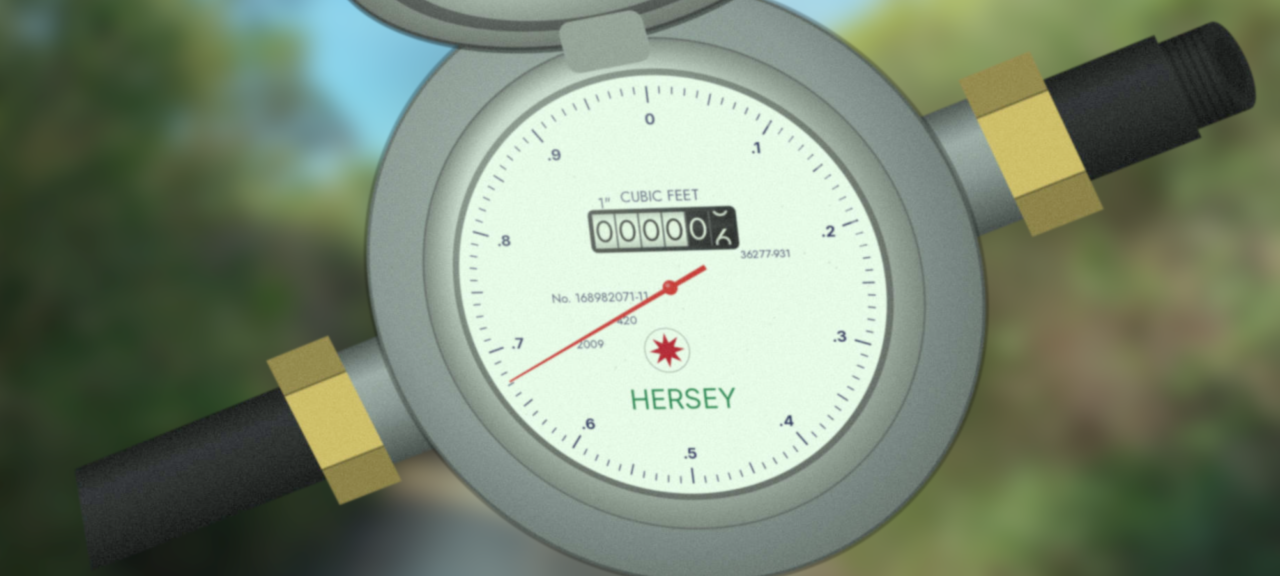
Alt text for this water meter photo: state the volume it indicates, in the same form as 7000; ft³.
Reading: 5.67; ft³
